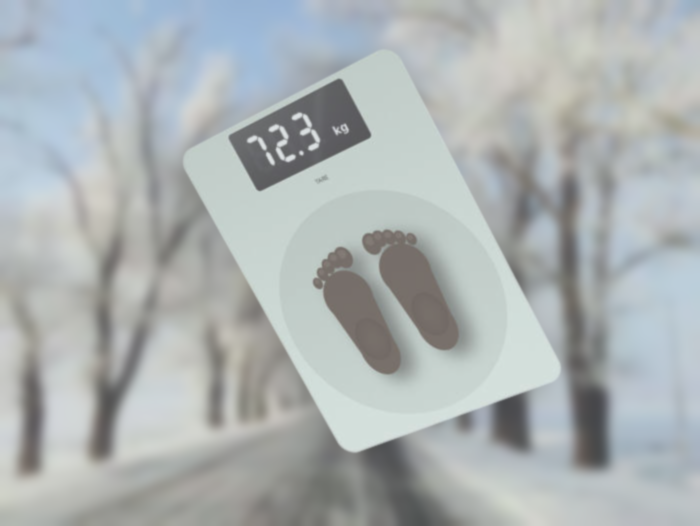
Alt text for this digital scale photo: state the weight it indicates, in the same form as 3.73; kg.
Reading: 72.3; kg
